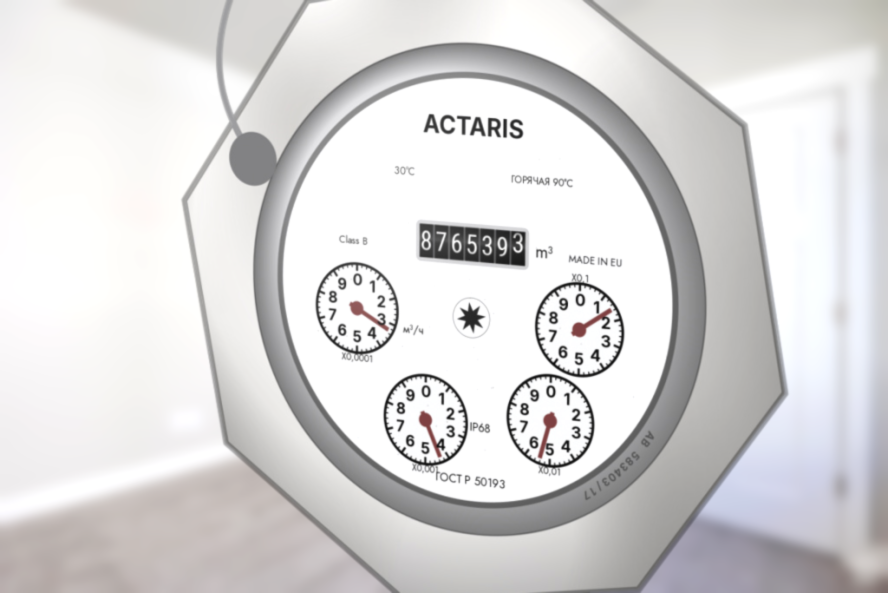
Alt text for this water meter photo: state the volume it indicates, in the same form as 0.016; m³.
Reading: 8765393.1543; m³
